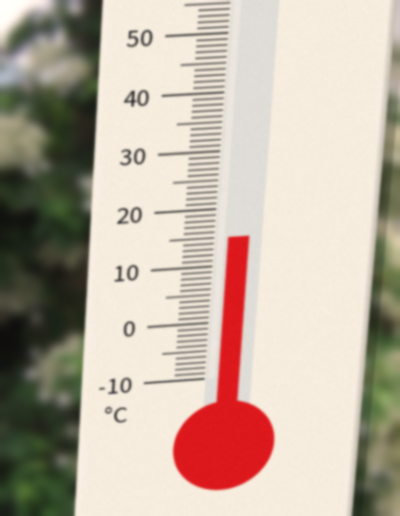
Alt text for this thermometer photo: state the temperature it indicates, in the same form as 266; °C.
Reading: 15; °C
